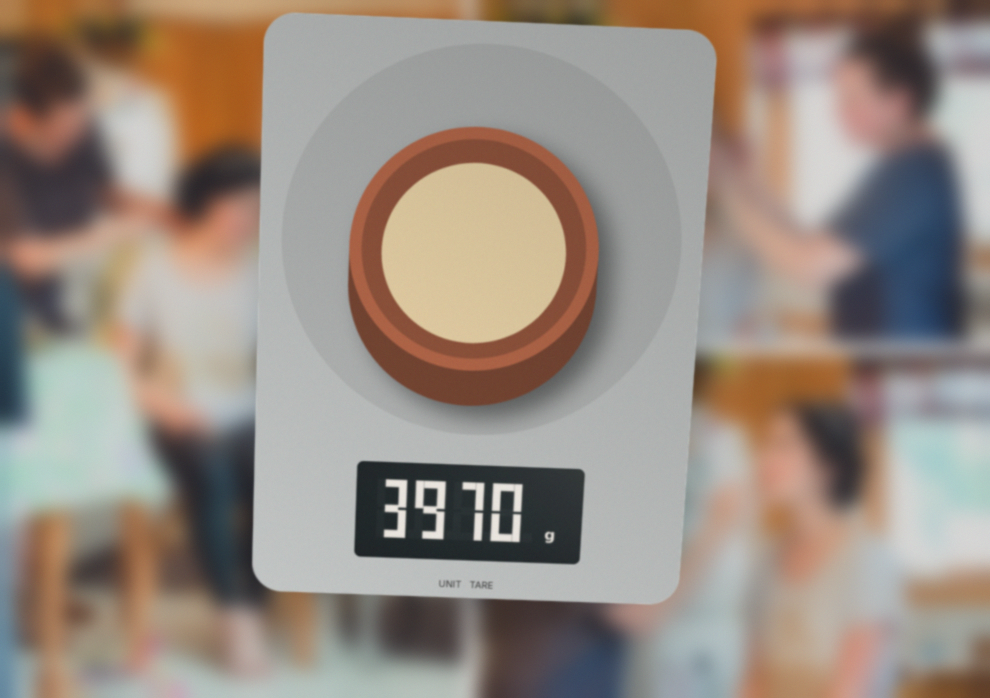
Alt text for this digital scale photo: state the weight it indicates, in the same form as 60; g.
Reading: 3970; g
